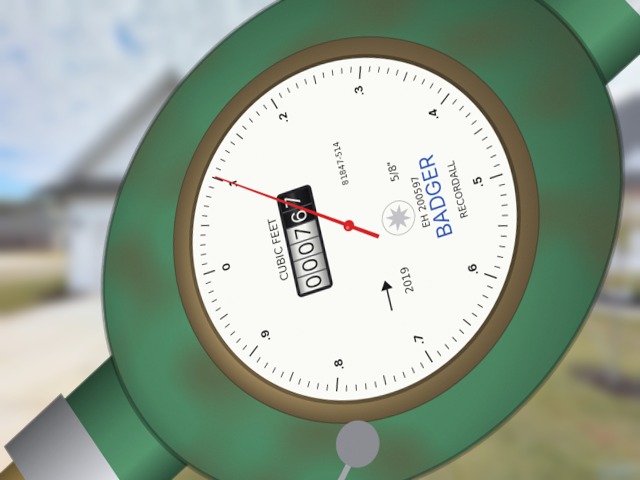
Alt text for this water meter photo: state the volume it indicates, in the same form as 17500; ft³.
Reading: 767.10; ft³
